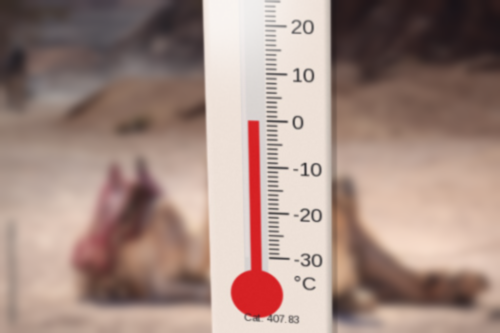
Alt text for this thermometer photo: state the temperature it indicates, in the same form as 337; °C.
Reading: 0; °C
